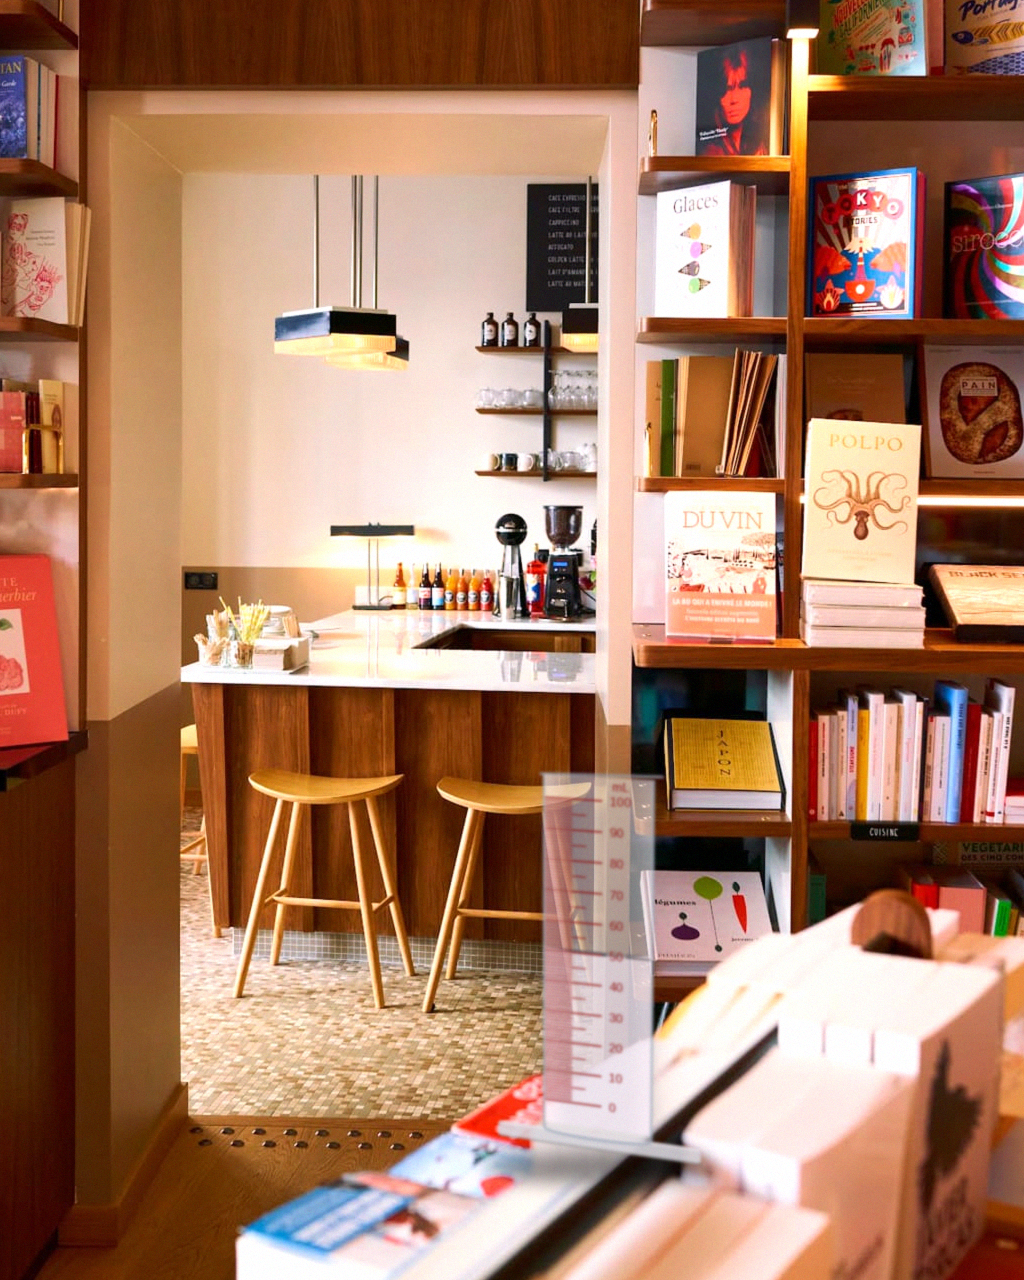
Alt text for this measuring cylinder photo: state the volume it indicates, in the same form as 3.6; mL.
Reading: 50; mL
